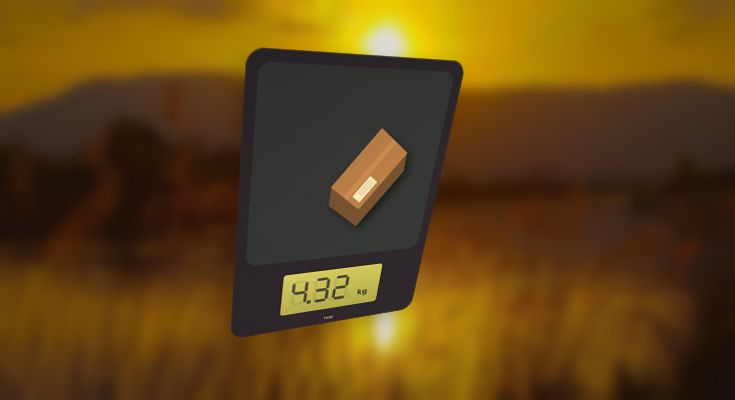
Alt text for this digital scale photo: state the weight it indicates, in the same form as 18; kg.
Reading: 4.32; kg
